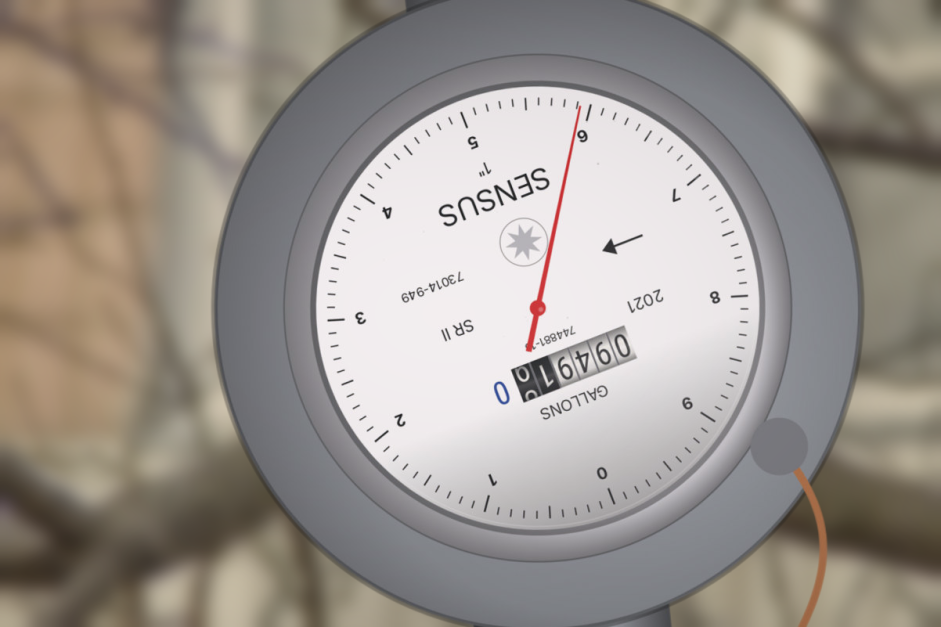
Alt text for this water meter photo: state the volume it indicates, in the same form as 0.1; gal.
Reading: 949185.9; gal
